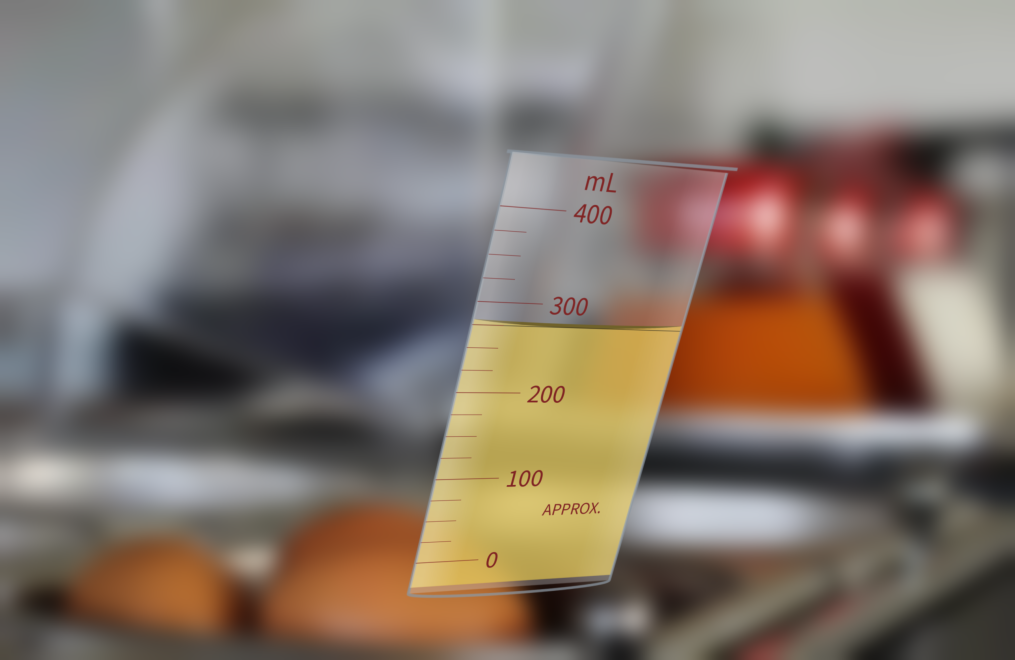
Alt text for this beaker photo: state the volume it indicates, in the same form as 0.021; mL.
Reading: 275; mL
